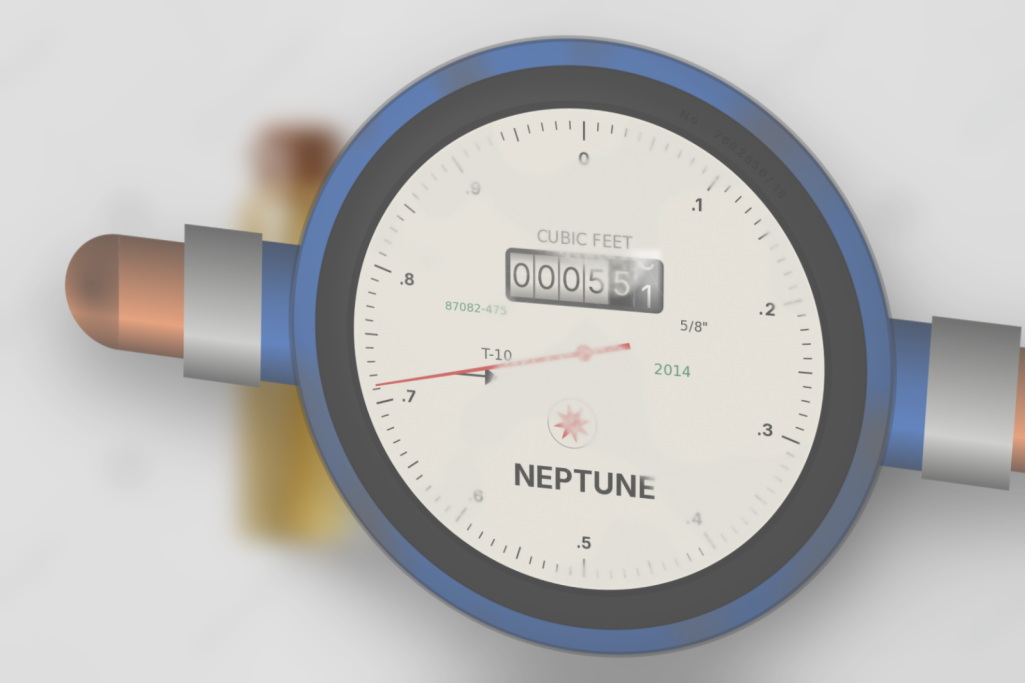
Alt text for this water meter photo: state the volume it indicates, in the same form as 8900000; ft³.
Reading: 550.71; ft³
